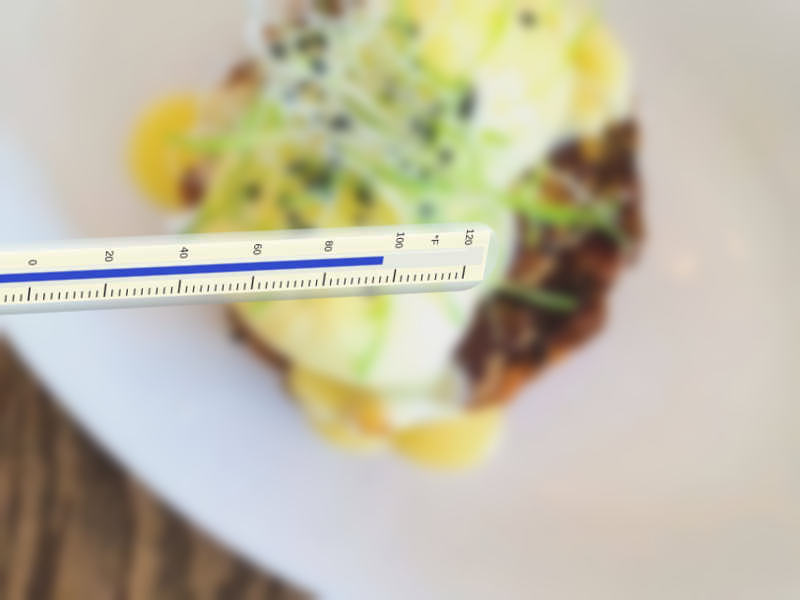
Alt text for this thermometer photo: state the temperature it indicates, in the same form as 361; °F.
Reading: 96; °F
